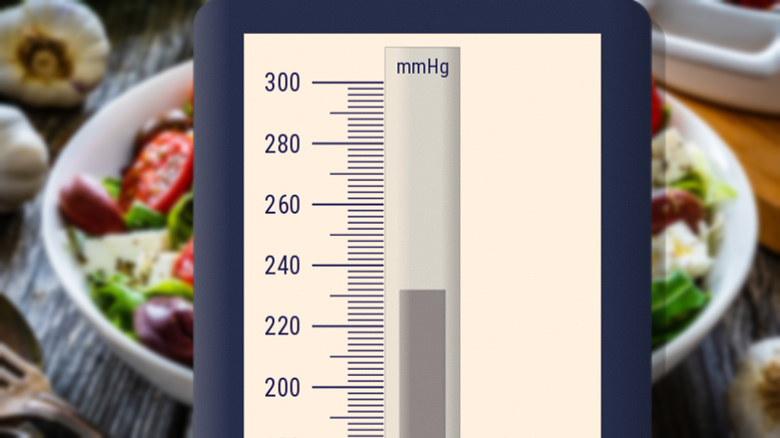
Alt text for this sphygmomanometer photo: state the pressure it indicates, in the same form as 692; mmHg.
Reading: 232; mmHg
